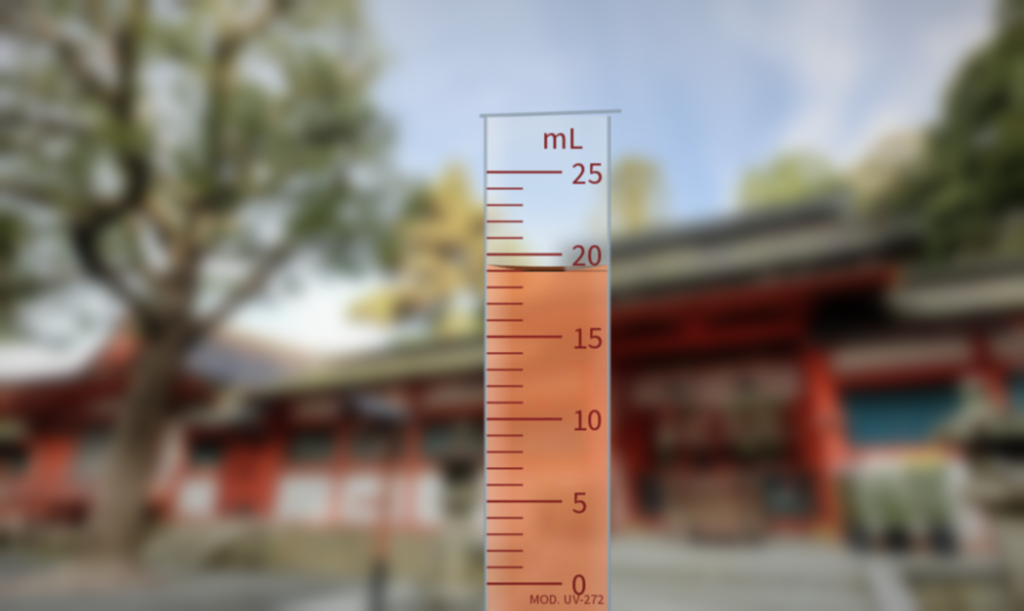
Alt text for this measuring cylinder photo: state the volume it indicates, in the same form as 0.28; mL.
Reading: 19; mL
